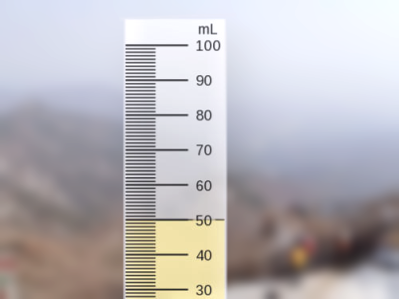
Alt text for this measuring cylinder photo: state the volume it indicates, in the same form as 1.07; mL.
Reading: 50; mL
